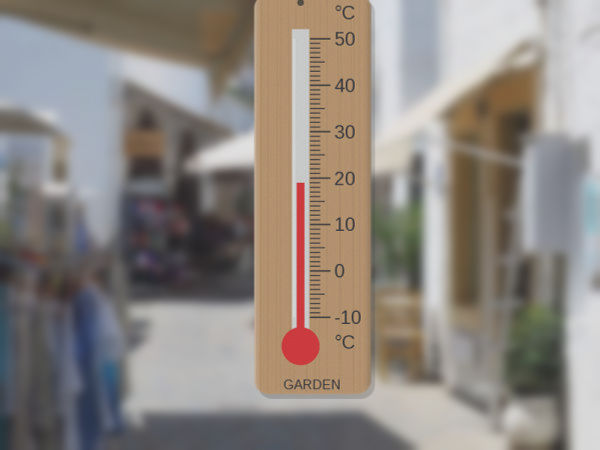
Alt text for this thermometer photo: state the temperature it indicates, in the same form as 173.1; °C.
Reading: 19; °C
